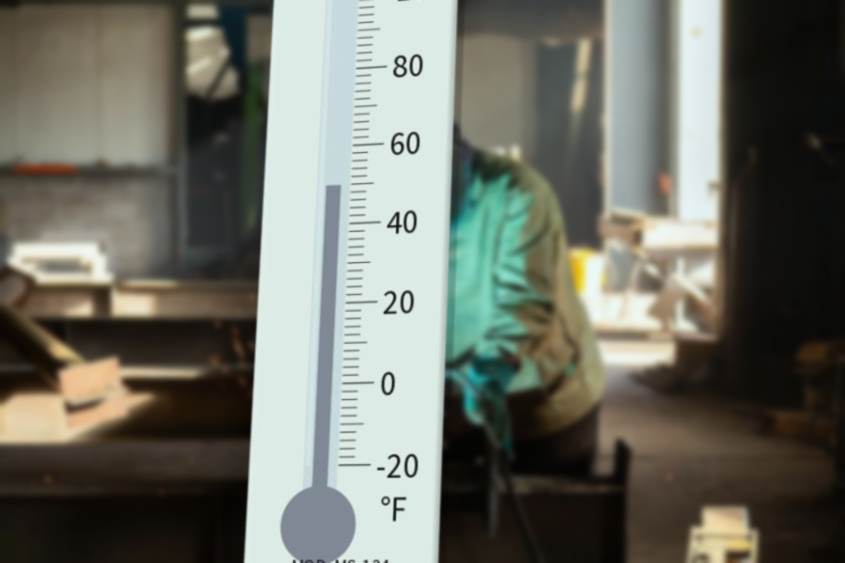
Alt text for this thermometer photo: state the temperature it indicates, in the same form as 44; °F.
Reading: 50; °F
